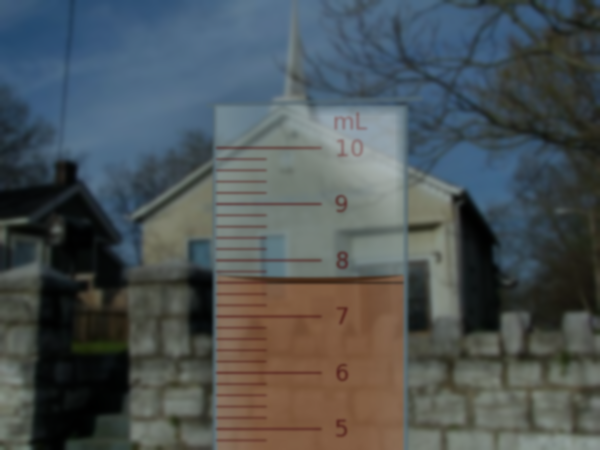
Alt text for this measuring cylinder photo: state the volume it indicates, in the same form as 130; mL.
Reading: 7.6; mL
